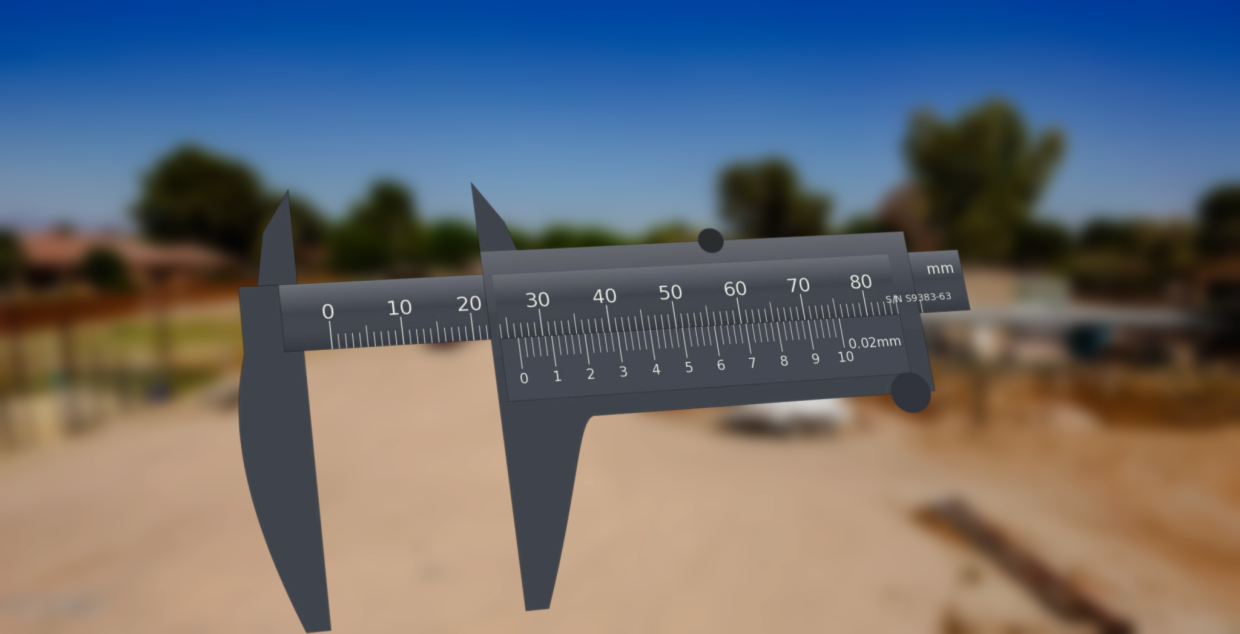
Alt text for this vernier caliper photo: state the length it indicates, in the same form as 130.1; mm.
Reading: 26.4; mm
